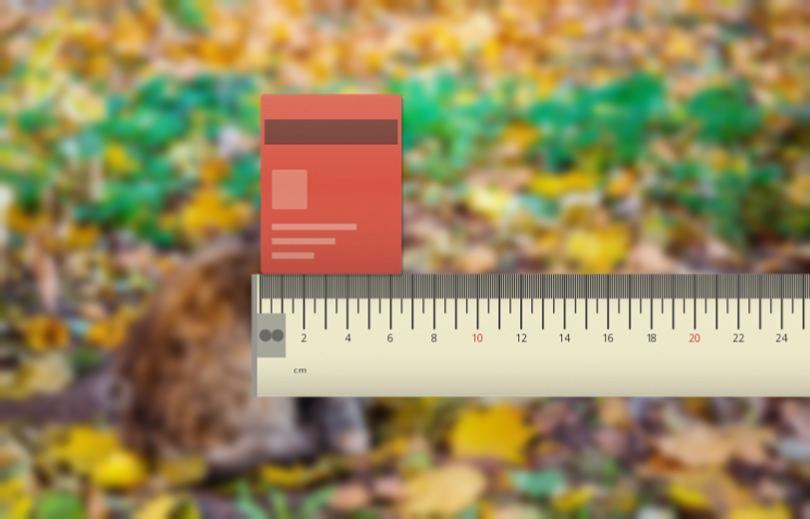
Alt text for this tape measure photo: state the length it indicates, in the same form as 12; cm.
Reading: 6.5; cm
